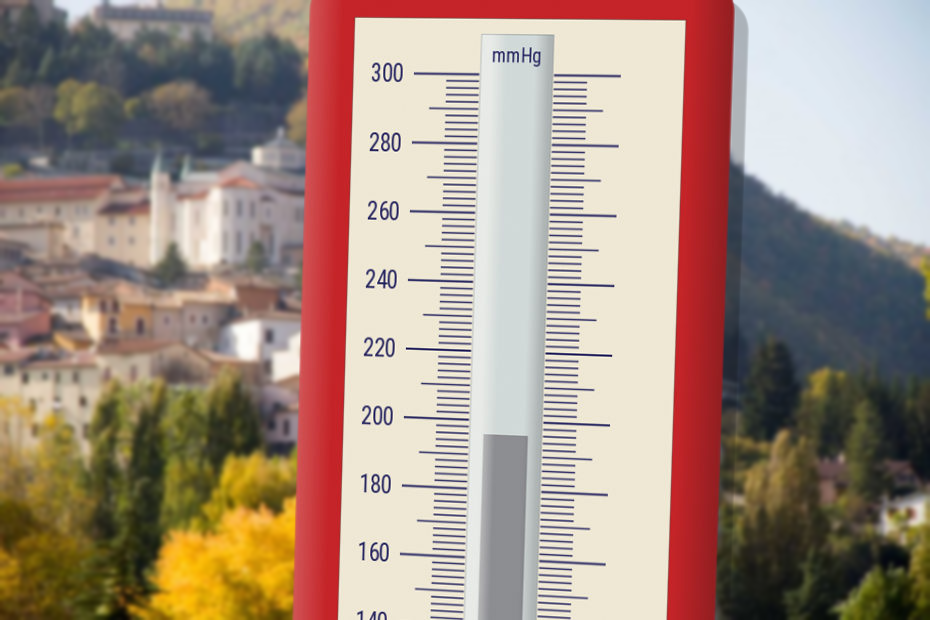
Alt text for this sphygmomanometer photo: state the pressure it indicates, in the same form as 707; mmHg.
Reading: 196; mmHg
